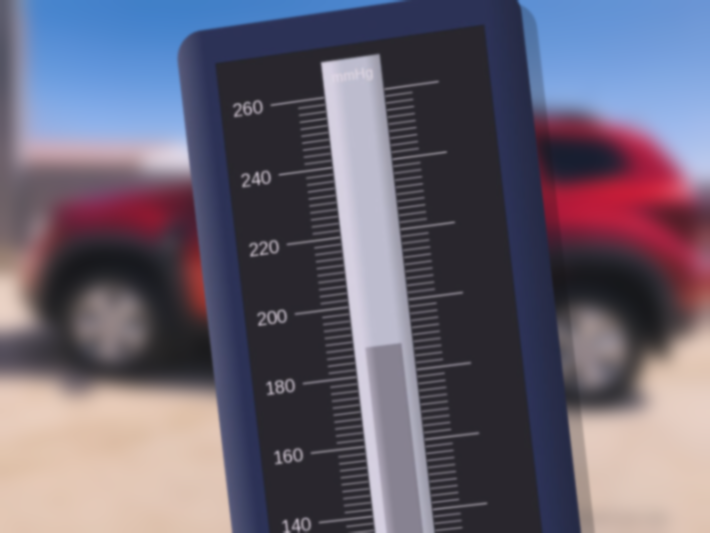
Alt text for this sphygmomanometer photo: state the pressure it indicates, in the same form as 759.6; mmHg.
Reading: 188; mmHg
